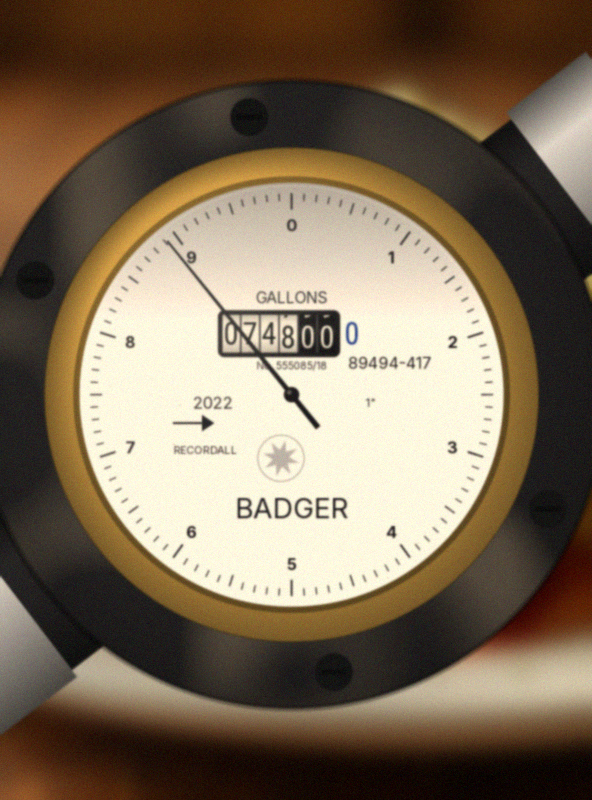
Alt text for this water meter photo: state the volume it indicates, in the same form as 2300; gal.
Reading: 747998.9; gal
